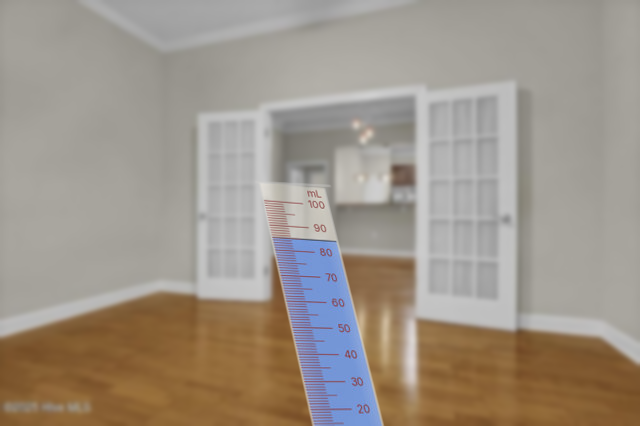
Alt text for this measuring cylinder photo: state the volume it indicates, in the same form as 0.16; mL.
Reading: 85; mL
